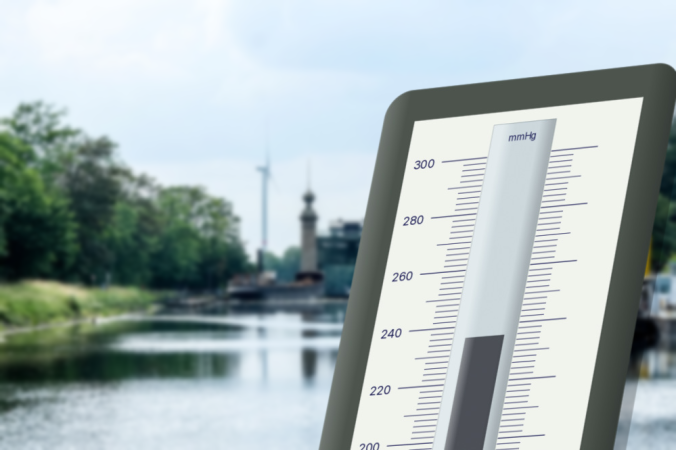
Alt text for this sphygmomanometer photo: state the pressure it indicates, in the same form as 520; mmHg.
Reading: 236; mmHg
